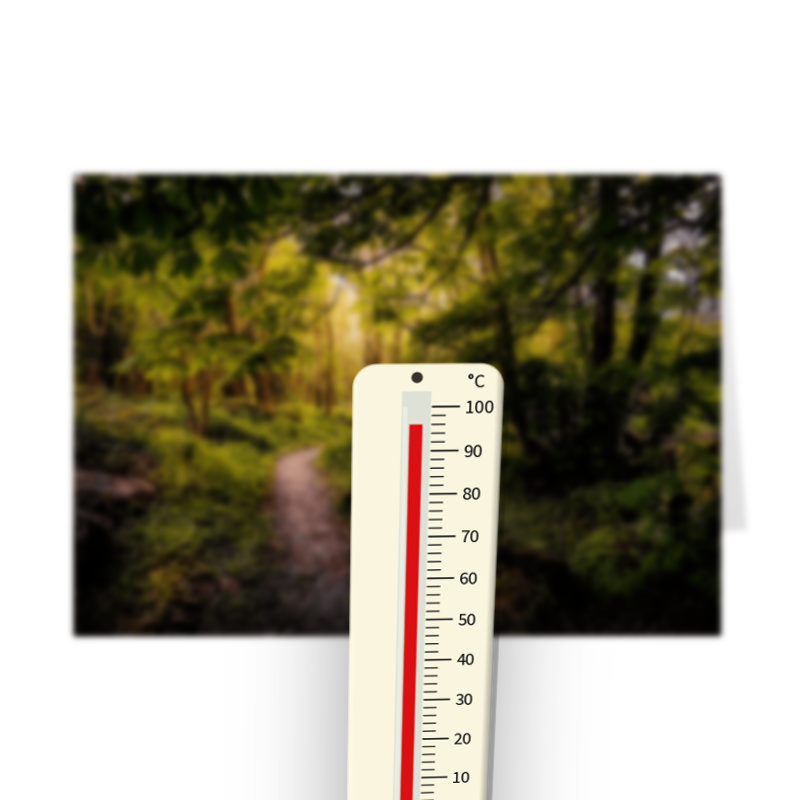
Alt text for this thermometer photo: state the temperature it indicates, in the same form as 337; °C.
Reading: 96; °C
